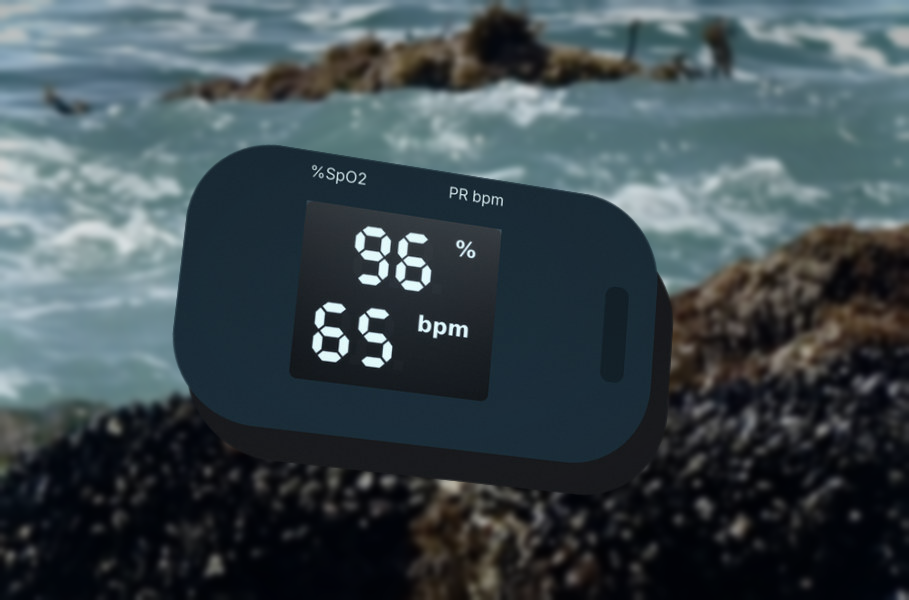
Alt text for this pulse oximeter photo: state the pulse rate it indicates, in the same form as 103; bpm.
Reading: 65; bpm
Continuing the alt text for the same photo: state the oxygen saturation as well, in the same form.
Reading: 96; %
